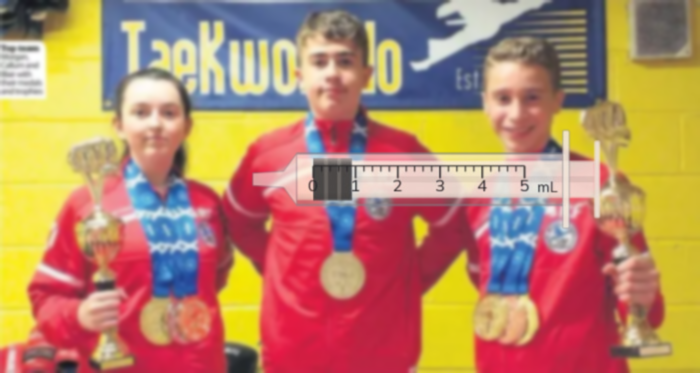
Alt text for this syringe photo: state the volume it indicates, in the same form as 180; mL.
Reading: 0; mL
